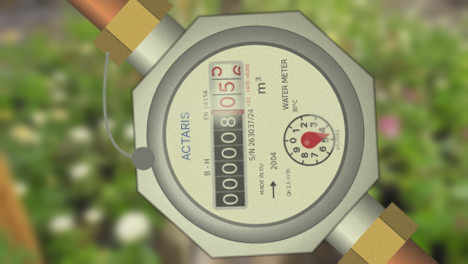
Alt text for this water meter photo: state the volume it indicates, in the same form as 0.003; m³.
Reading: 8.0554; m³
